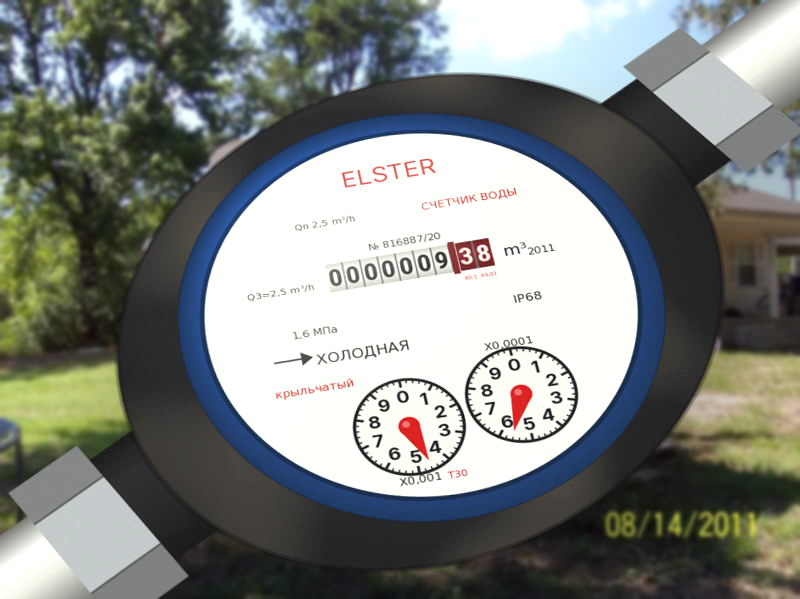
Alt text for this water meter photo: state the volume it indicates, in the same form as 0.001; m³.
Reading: 9.3845; m³
